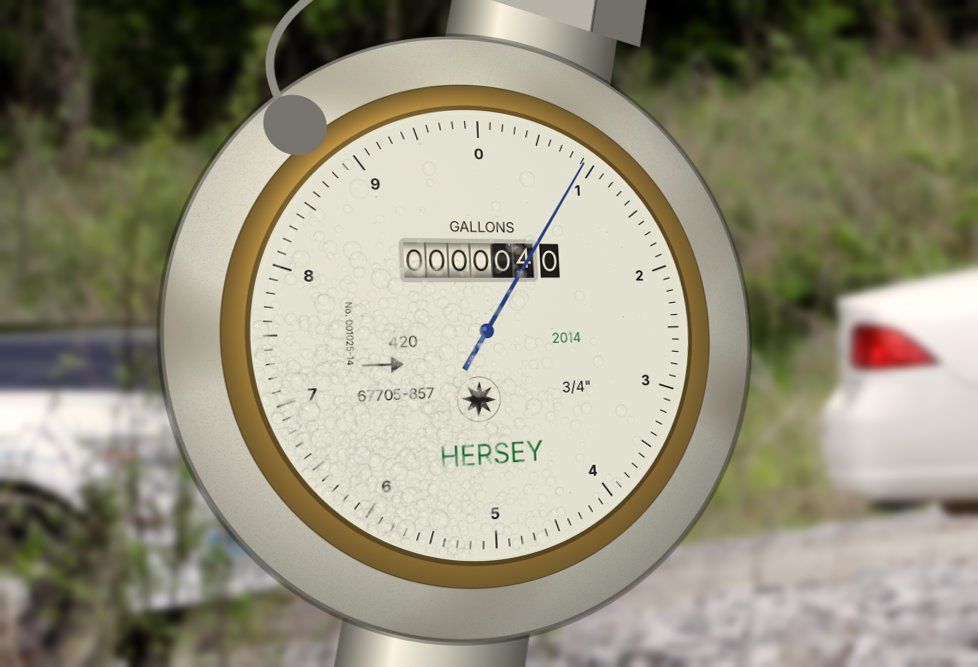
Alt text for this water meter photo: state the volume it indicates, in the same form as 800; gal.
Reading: 40.9; gal
